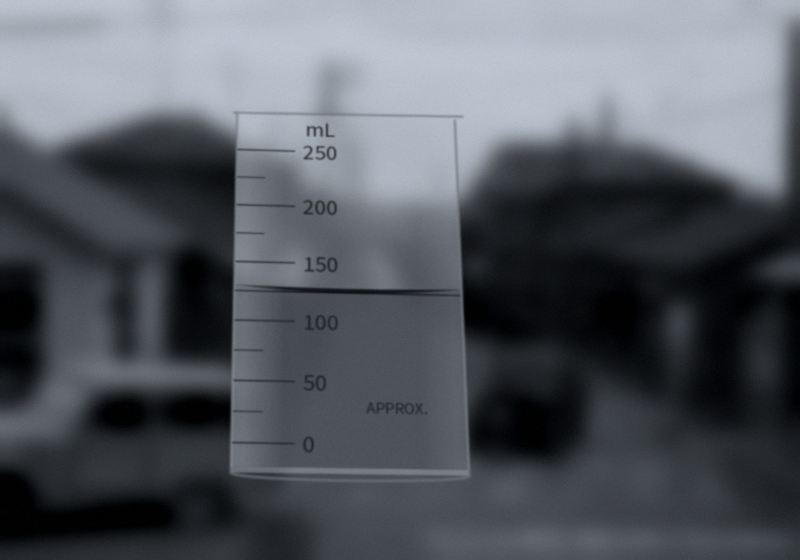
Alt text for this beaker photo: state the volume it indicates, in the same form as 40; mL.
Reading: 125; mL
